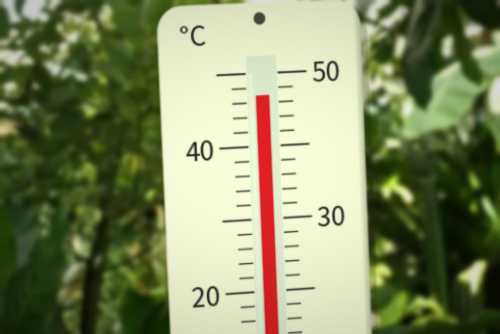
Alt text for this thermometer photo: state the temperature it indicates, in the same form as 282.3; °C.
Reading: 47; °C
